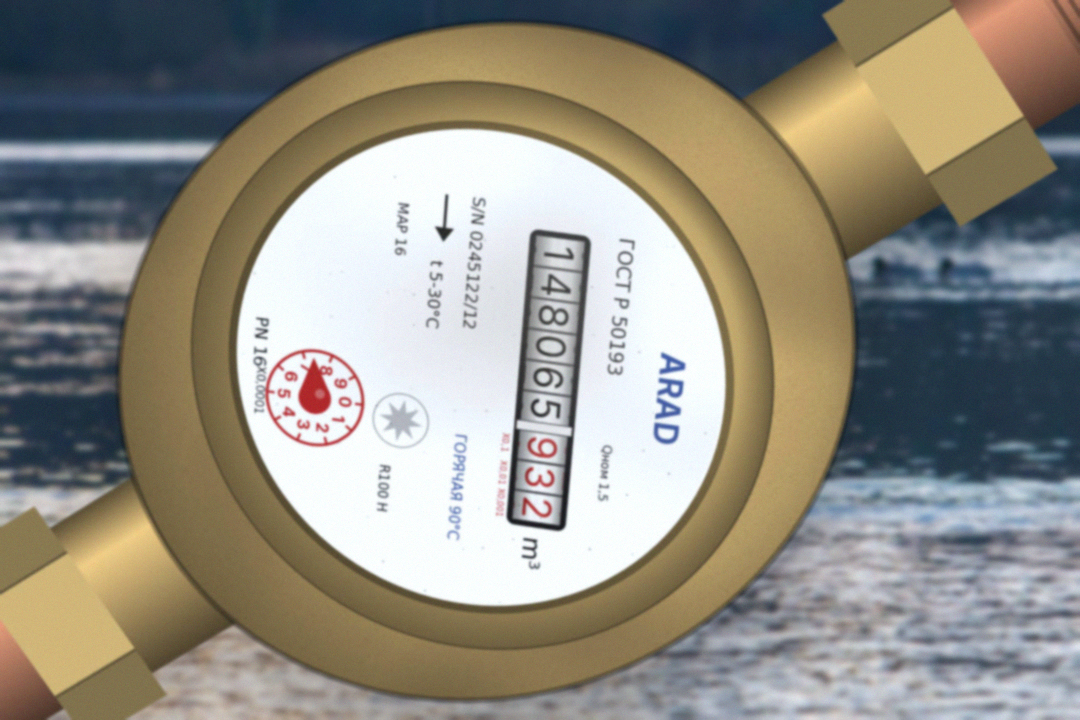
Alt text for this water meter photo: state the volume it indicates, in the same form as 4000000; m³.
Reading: 148065.9327; m³
